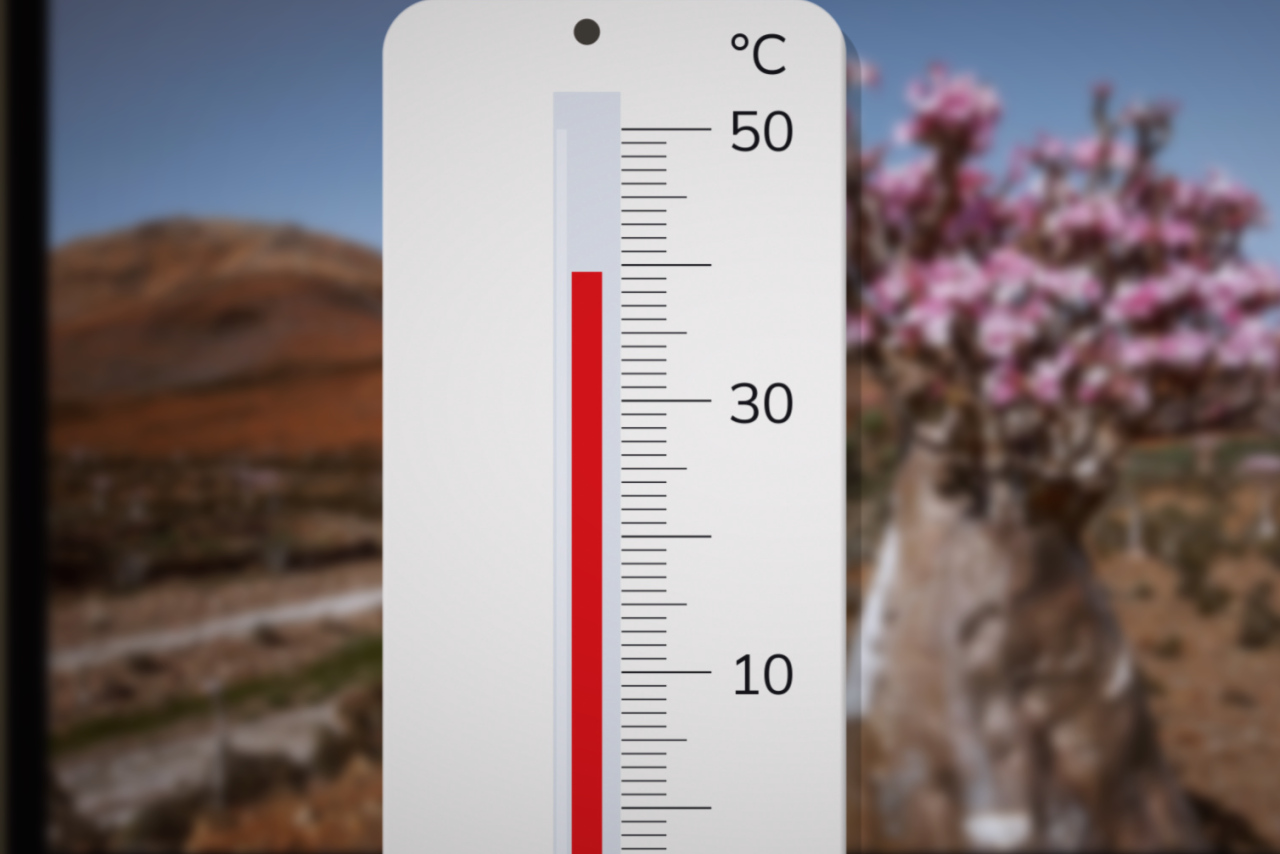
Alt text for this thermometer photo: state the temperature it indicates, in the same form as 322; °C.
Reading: 39.5; °C
